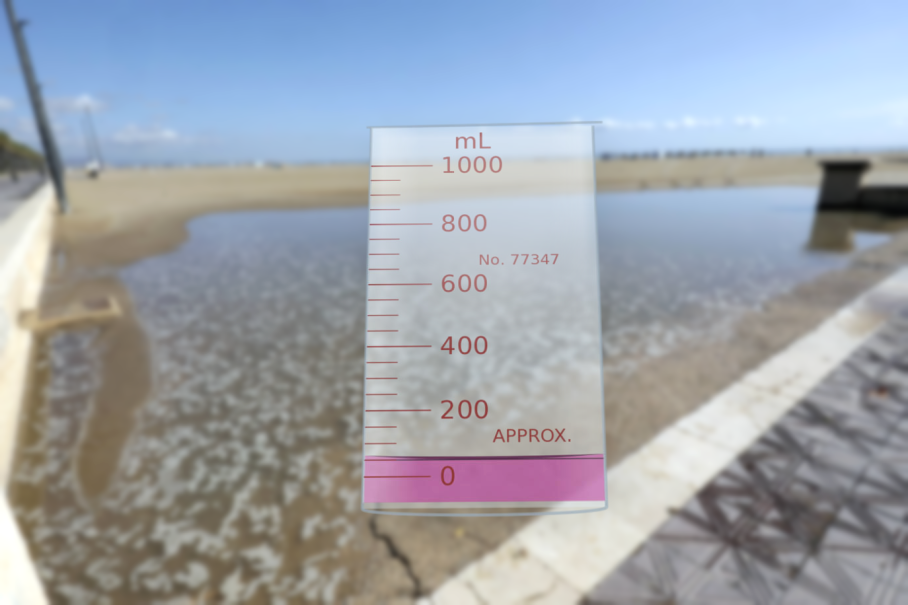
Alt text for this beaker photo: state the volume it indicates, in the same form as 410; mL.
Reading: 50; mL
